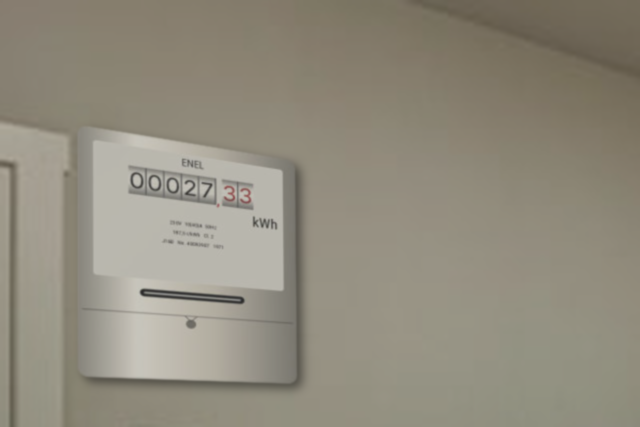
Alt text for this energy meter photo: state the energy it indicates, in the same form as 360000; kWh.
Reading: 27.33; kWh
